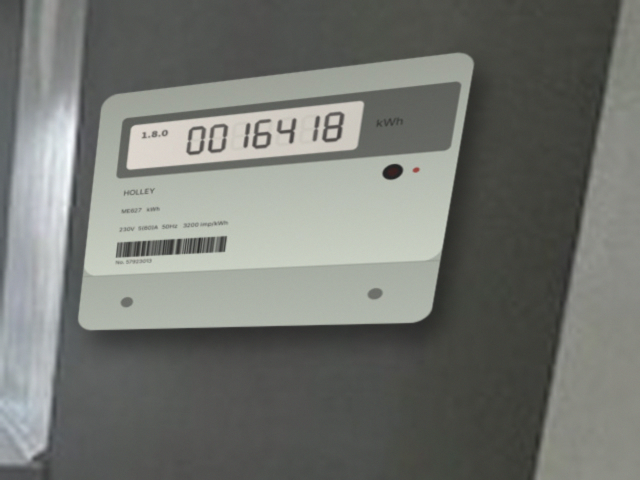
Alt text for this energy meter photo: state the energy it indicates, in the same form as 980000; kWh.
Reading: 16418; kWh
